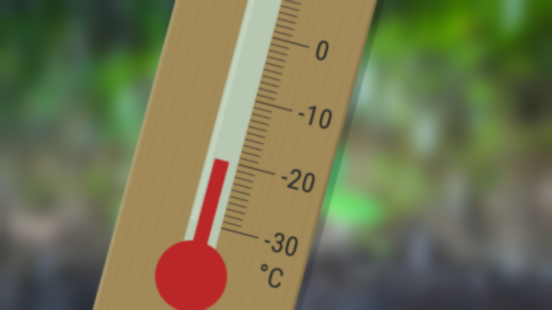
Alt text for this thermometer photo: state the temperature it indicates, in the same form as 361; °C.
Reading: -20; °C
